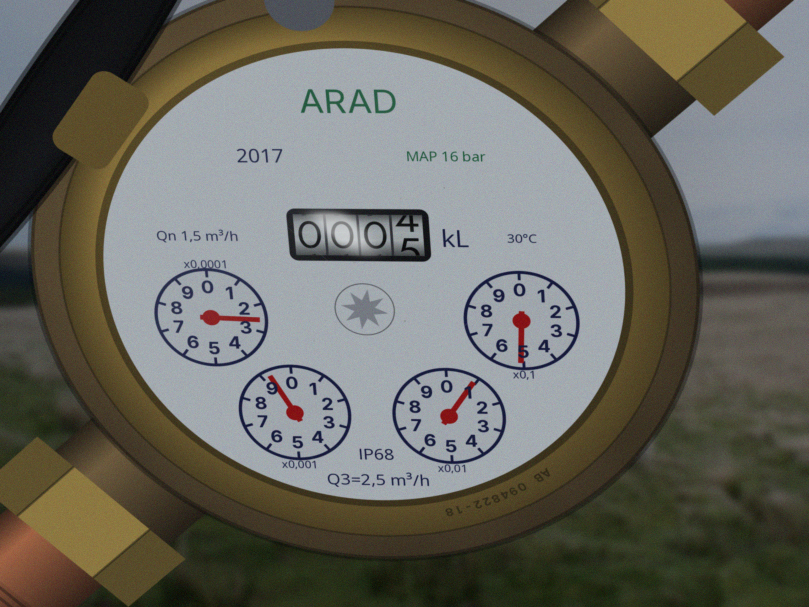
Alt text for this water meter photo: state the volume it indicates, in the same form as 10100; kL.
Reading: 4.5092; kL
